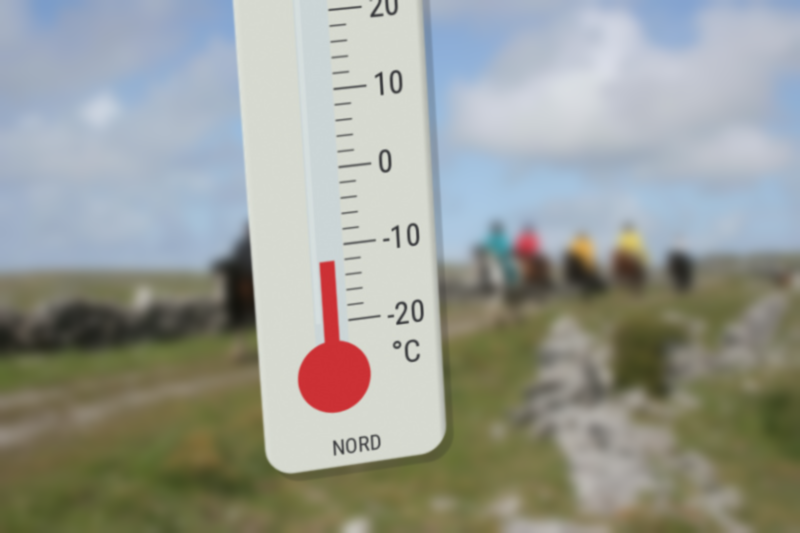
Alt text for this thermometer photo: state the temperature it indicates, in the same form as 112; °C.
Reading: -12; °C
